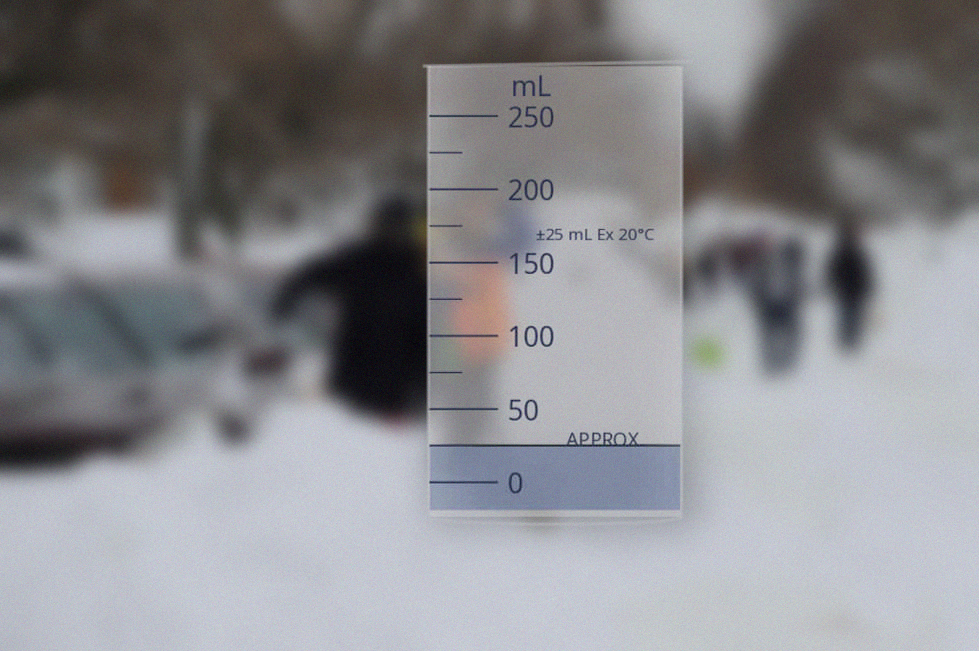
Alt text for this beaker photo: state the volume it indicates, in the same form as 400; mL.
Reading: 25; mL
